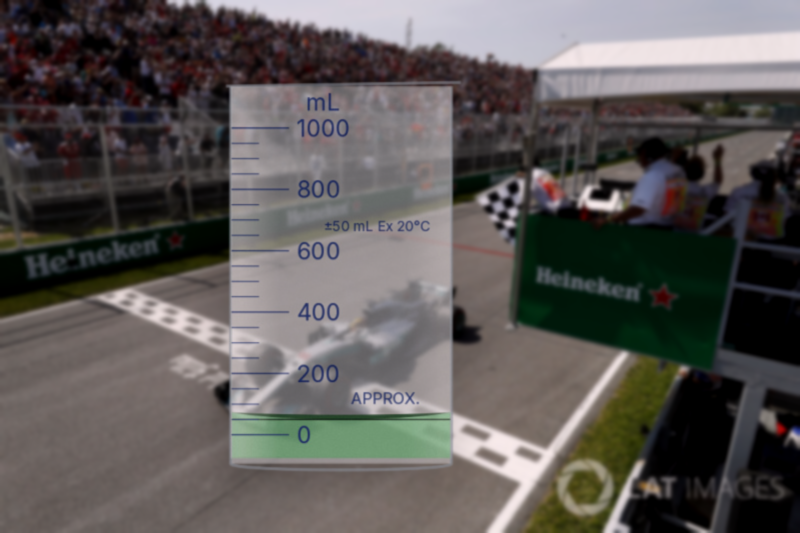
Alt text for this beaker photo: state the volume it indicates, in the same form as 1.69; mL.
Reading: 50; mL
